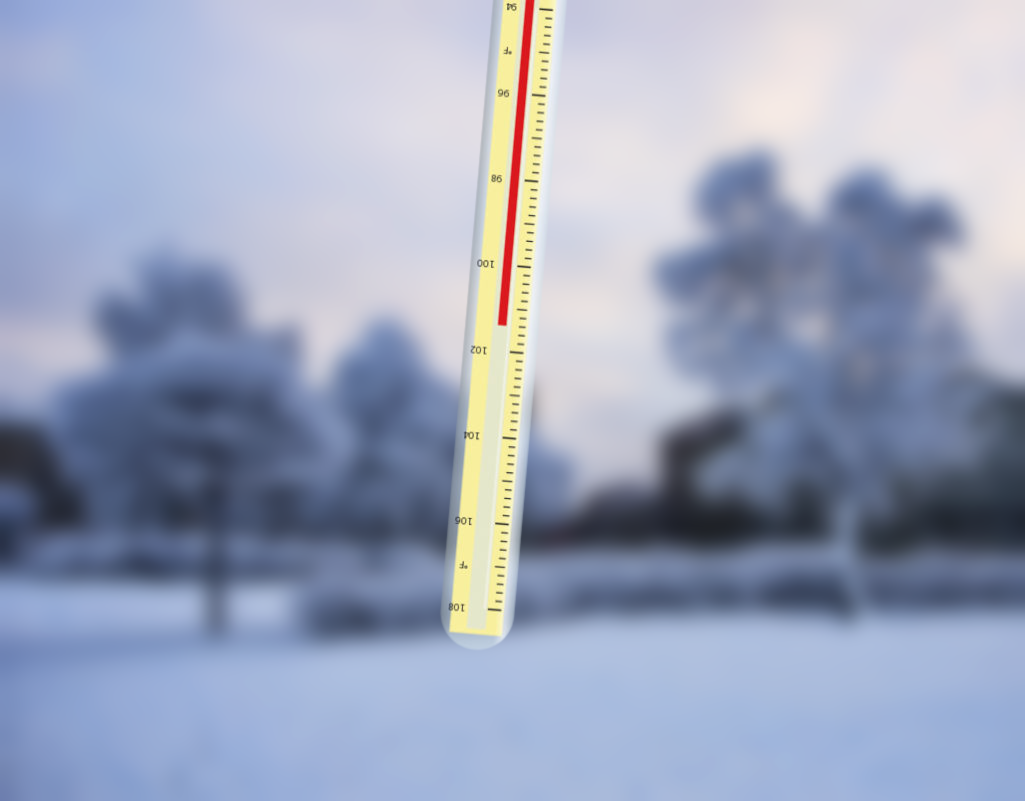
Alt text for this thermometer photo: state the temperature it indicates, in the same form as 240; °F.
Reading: 101.4; °F
